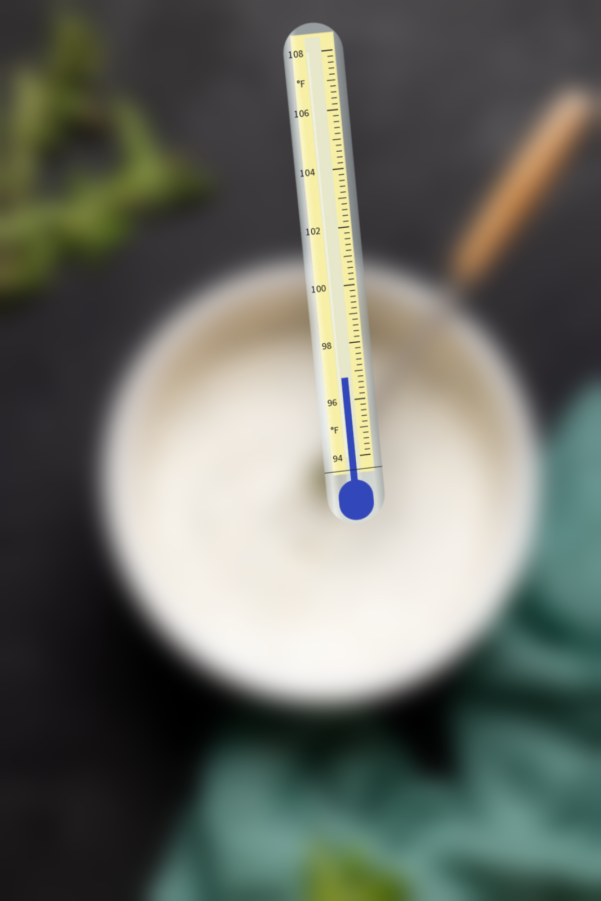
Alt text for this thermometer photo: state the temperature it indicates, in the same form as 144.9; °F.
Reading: 96.8; °F
